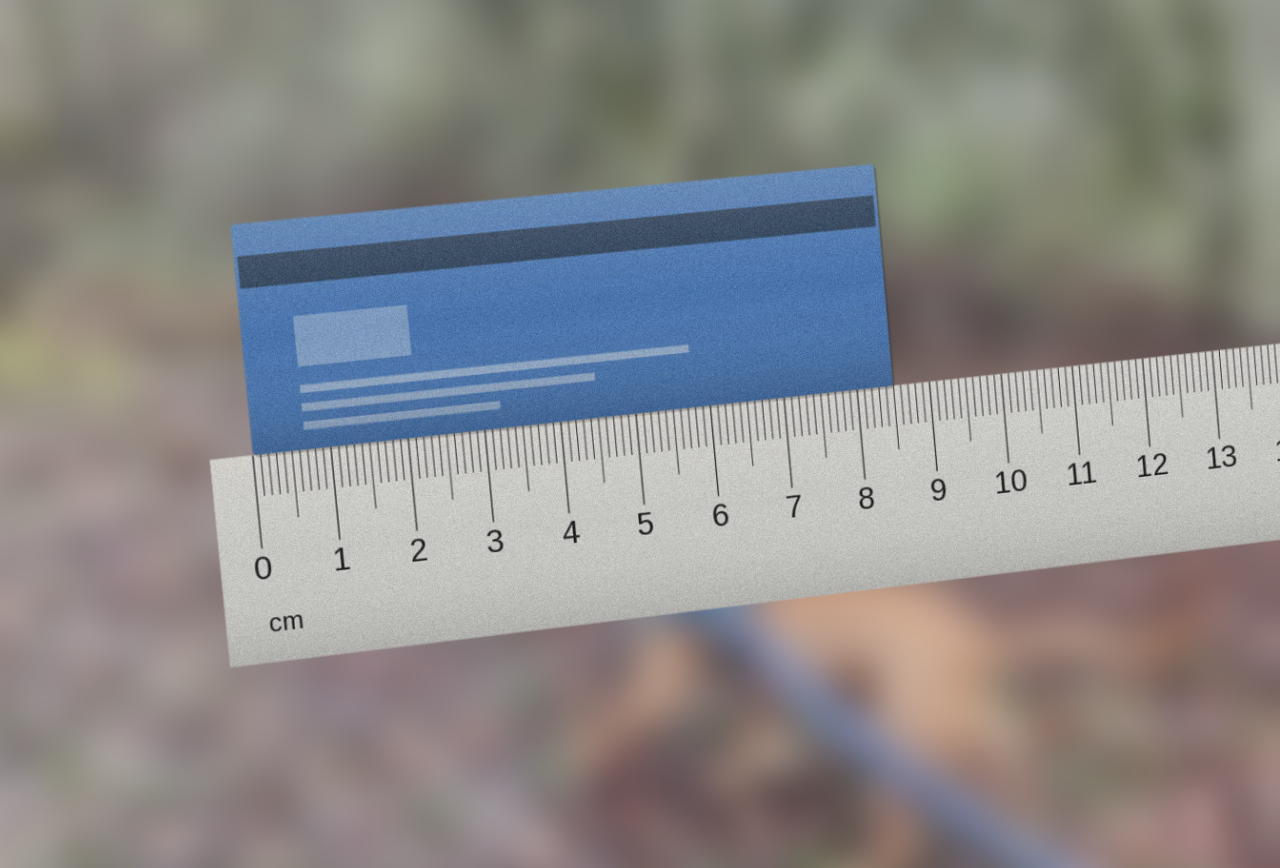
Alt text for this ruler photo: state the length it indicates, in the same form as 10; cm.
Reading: 8.5; cm
